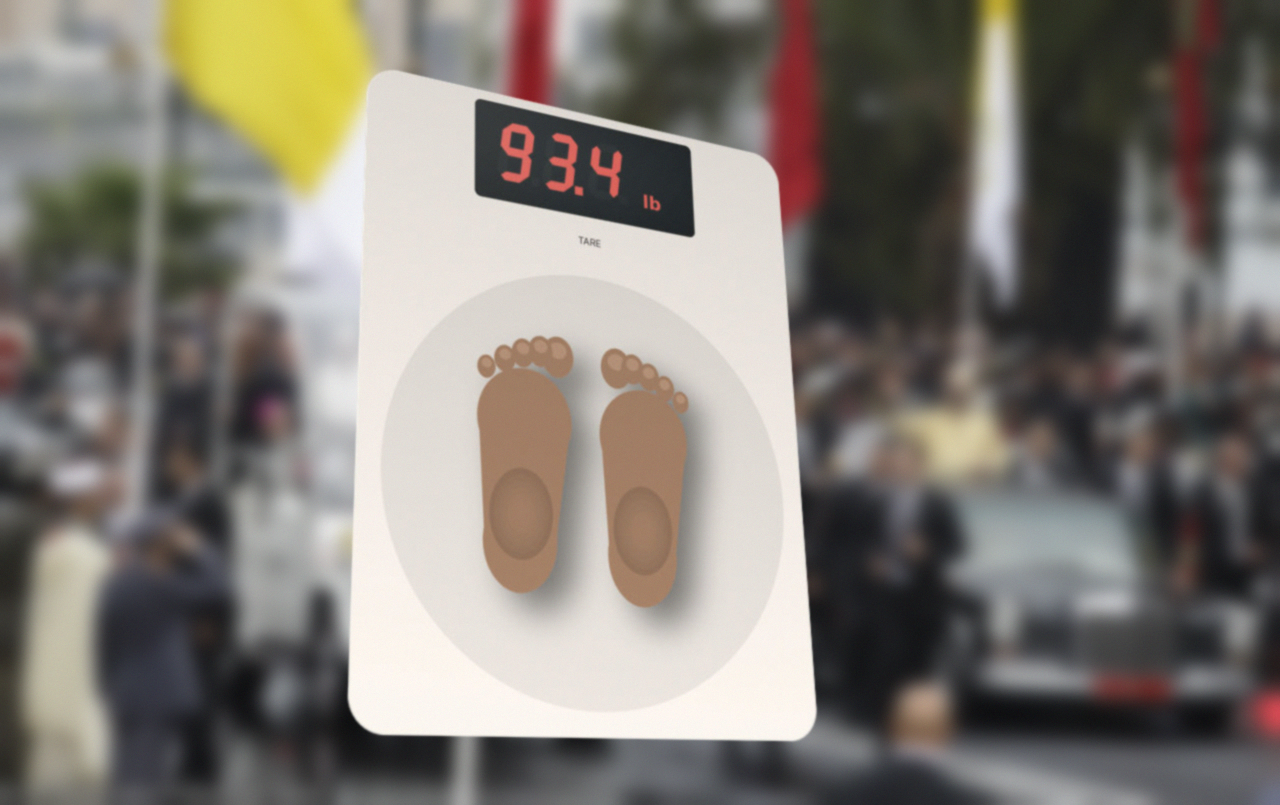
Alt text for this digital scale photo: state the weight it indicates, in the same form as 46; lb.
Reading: 93.4; lb
